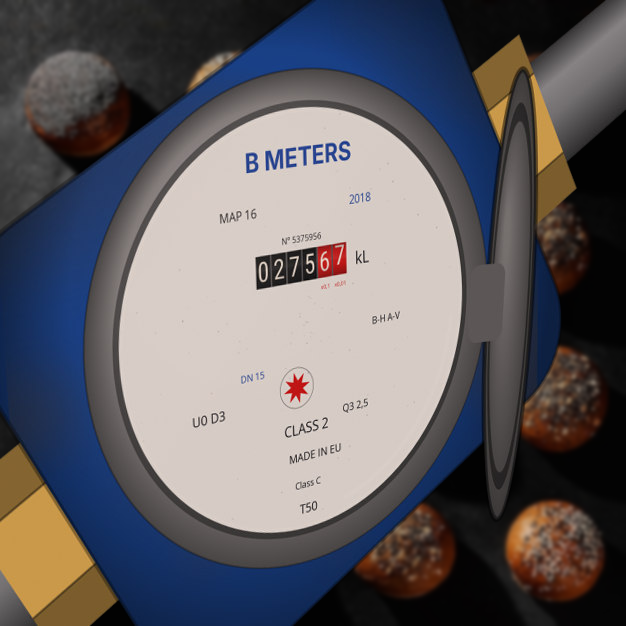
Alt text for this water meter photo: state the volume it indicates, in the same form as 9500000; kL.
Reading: 275.67; kL
